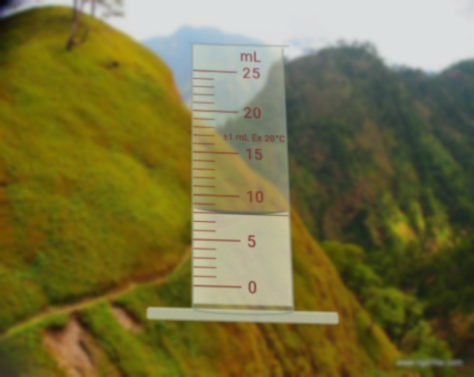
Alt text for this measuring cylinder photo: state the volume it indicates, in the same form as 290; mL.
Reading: 8; mL
